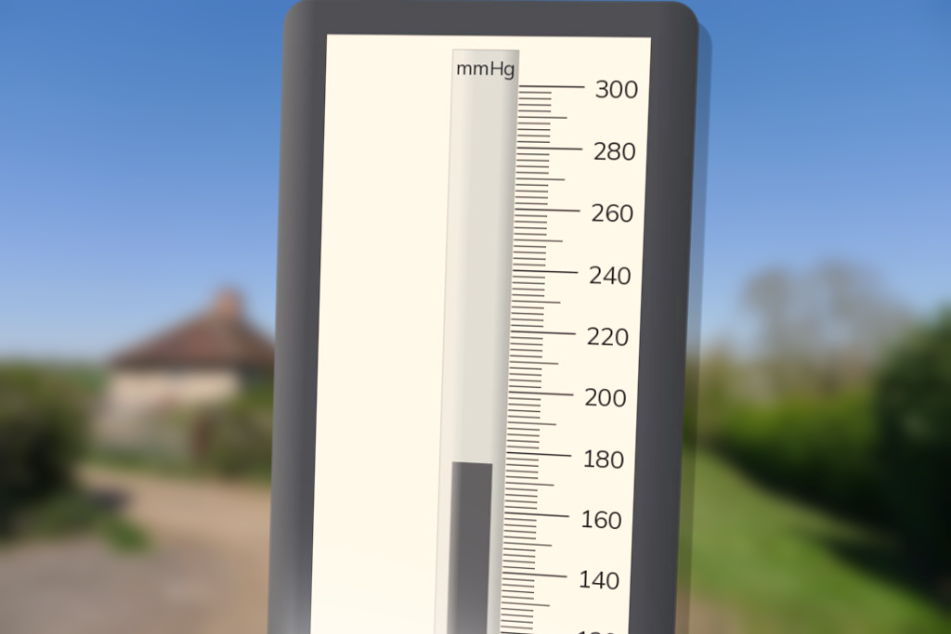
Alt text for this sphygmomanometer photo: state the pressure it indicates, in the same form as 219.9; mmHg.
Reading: 176; mmHg
